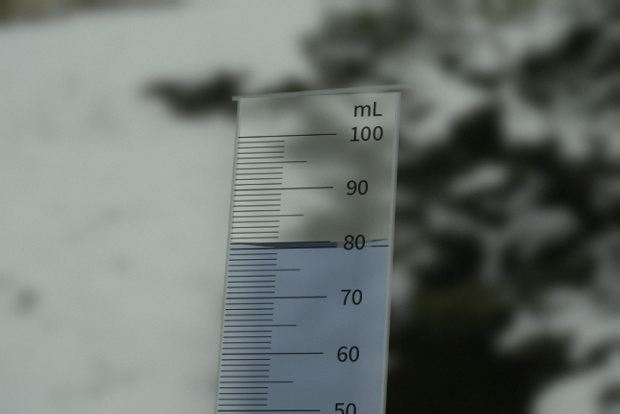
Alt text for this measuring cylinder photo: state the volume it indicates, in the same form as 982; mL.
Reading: 79; mL
